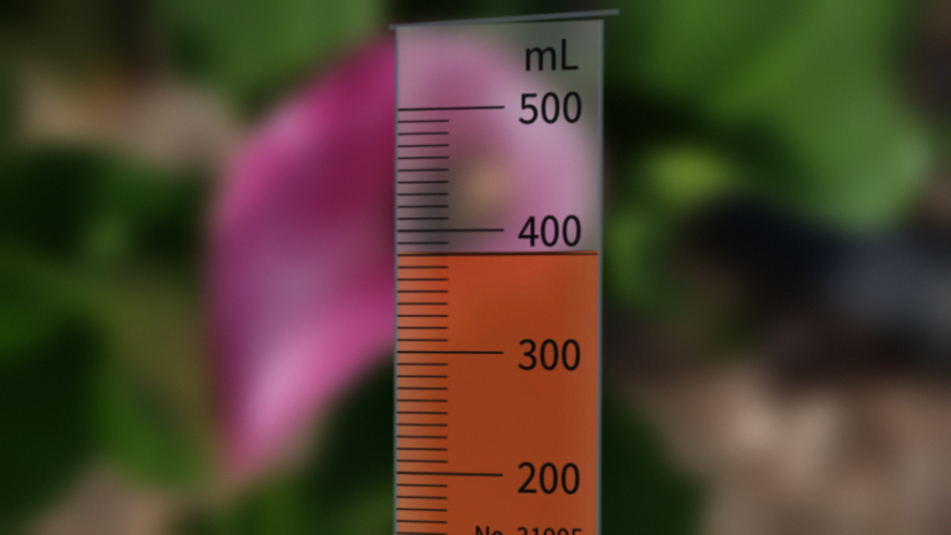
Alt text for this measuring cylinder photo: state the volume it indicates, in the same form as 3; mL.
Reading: 380; mL
